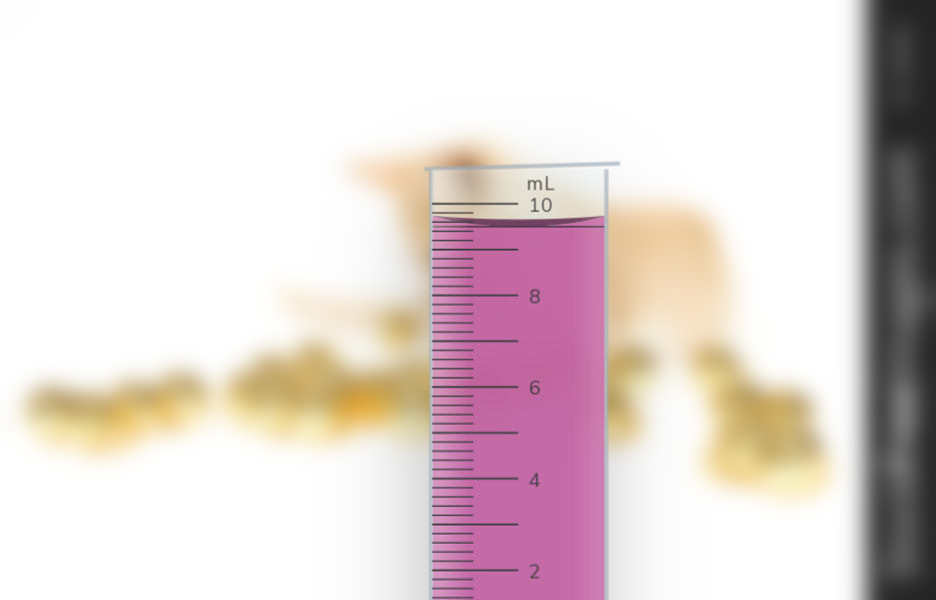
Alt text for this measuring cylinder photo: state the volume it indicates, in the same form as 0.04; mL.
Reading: 9.5; mL
